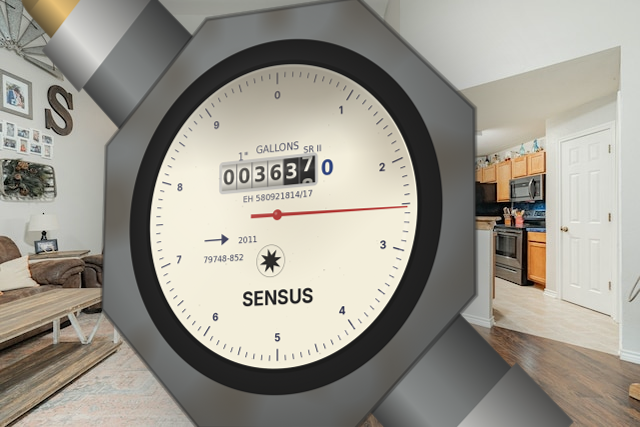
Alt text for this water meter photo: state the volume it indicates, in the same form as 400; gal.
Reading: 36372.5; gal
